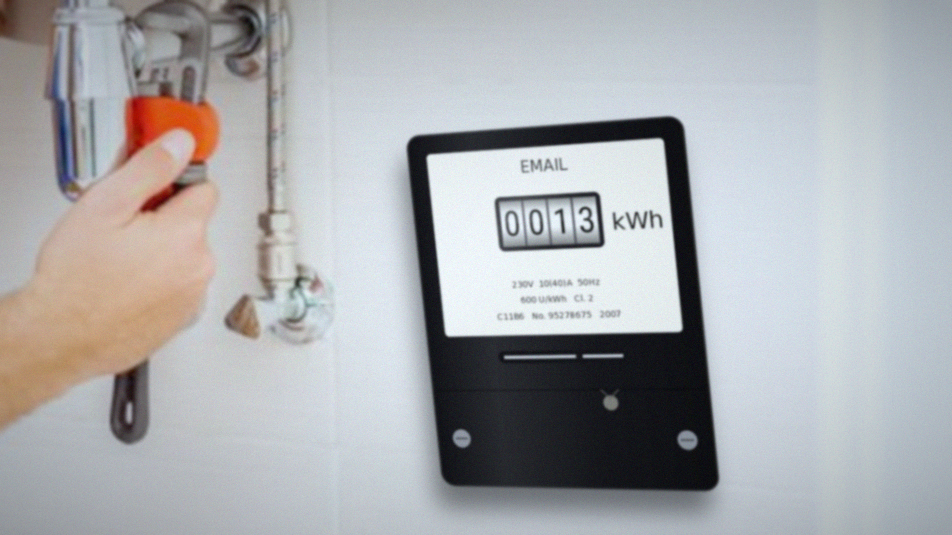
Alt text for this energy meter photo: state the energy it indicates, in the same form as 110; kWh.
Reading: 13; kWh
